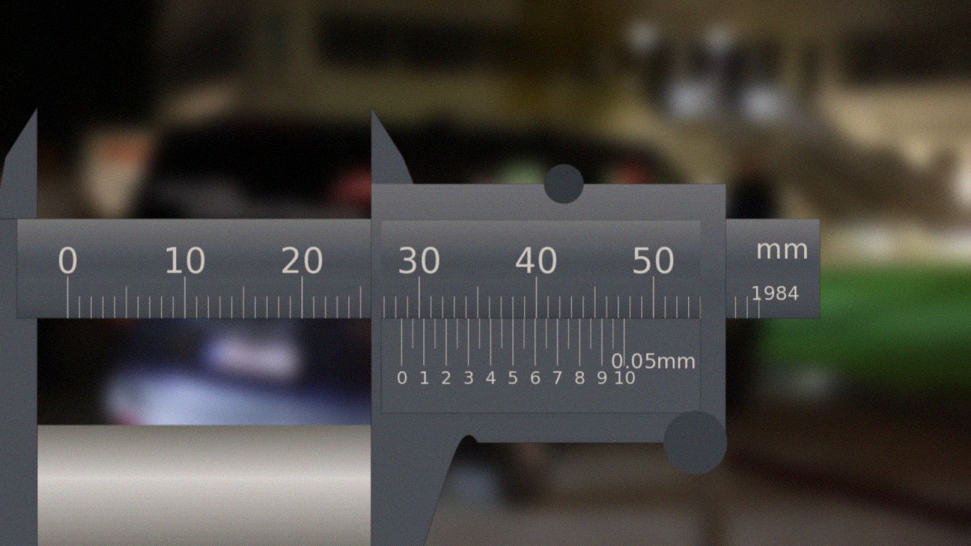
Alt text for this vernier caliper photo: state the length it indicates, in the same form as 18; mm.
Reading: 28.5; mm
